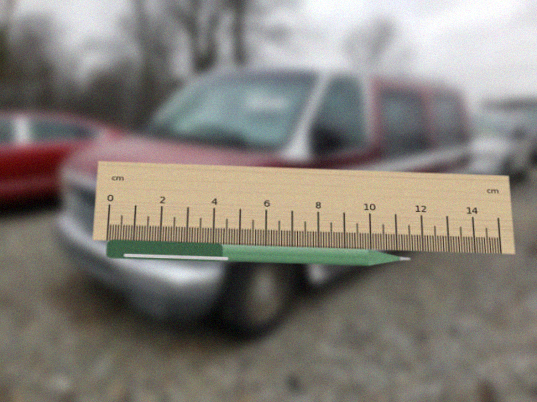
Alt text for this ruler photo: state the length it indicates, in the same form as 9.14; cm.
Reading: 11.5; cm
